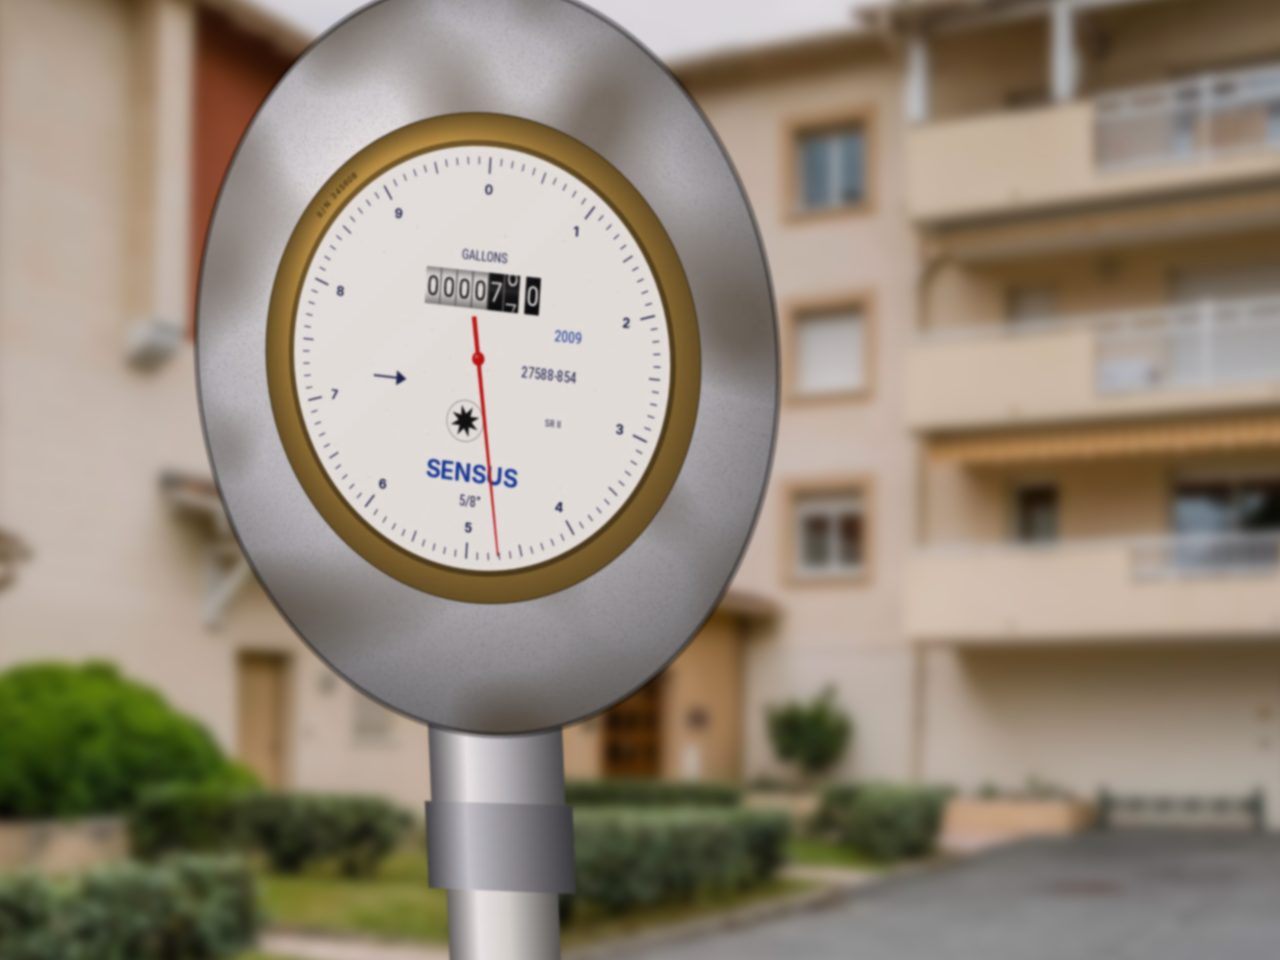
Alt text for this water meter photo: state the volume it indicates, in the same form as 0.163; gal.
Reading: 764.7; gal
